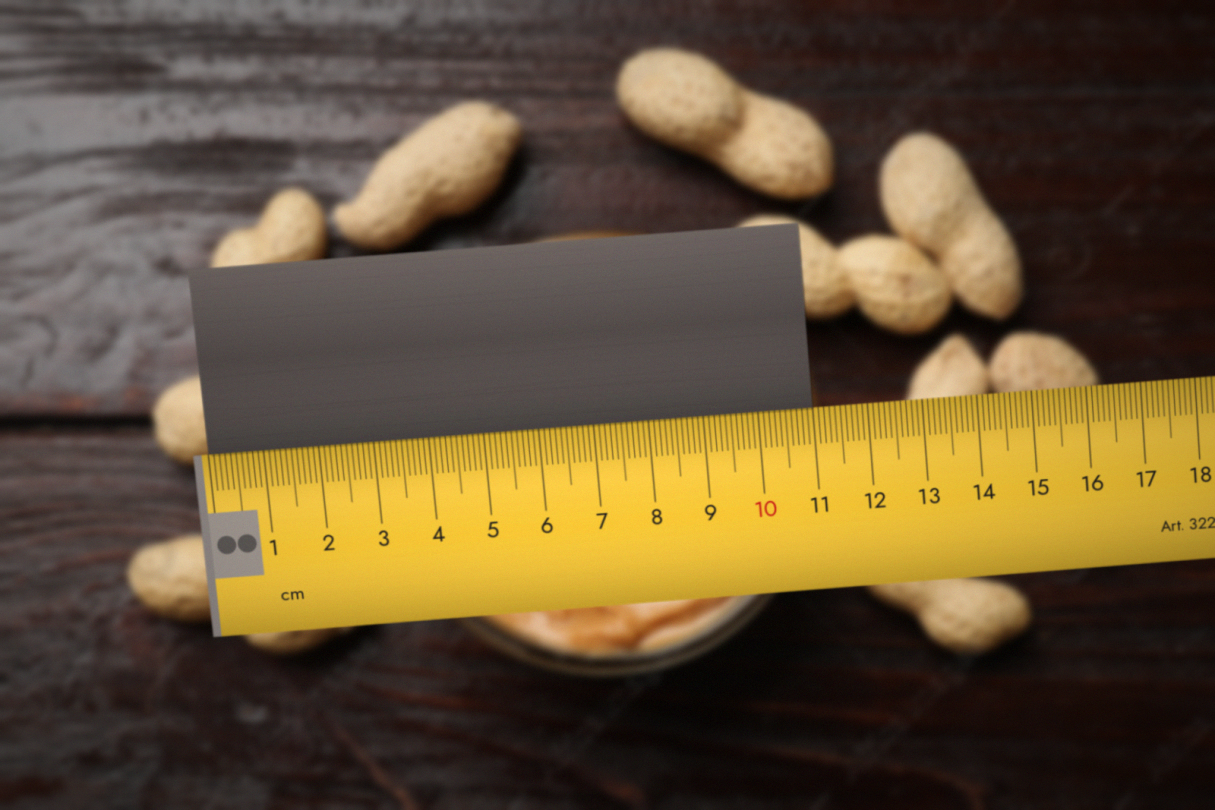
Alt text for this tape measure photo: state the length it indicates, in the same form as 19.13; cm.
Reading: 11; cm
